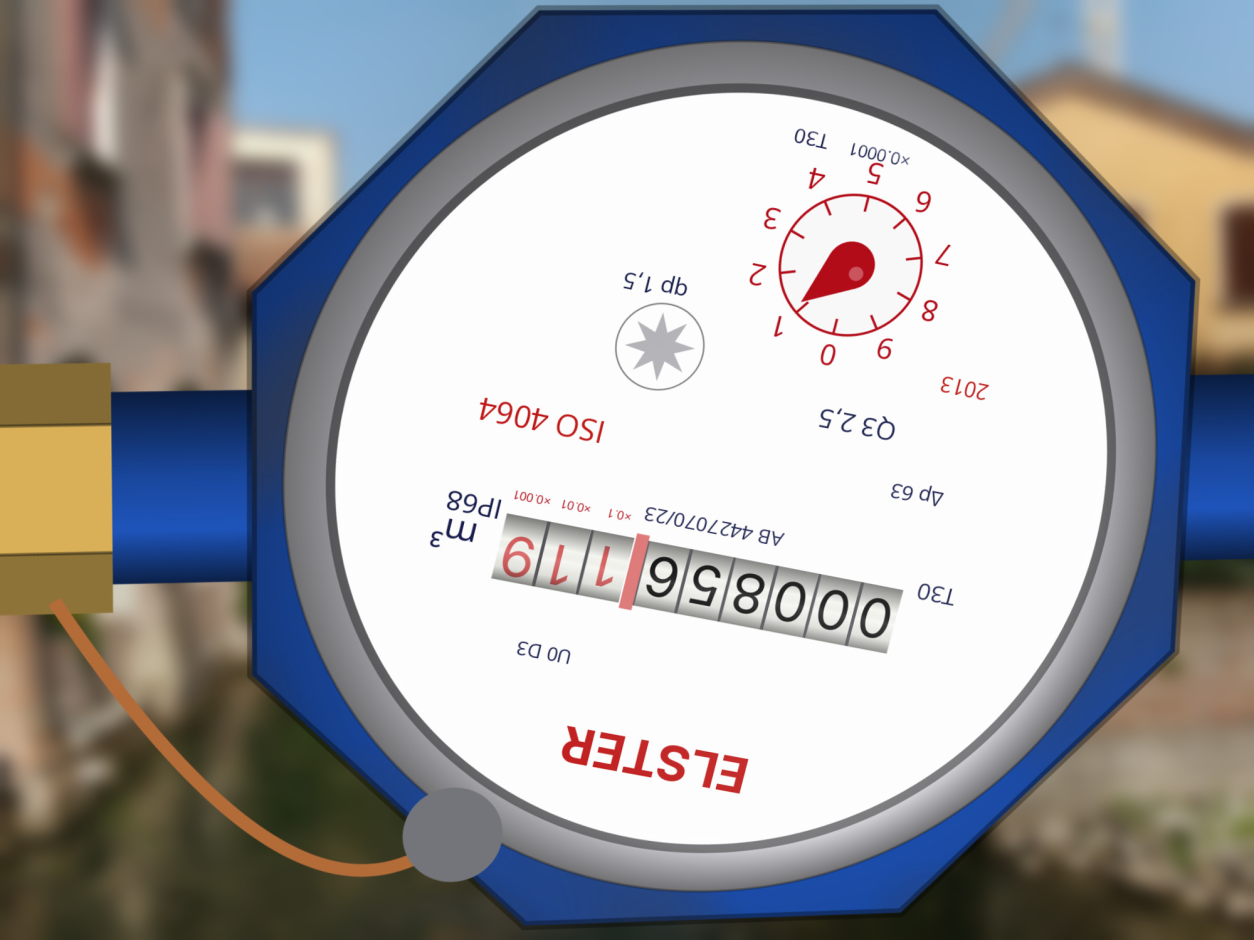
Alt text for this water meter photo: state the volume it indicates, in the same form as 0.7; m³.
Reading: 856.1191; m³
